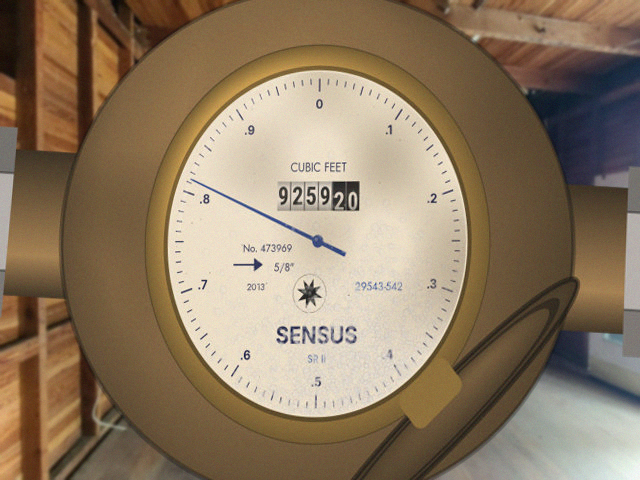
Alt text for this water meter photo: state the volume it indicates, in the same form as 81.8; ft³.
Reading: 925919.81; ft³
